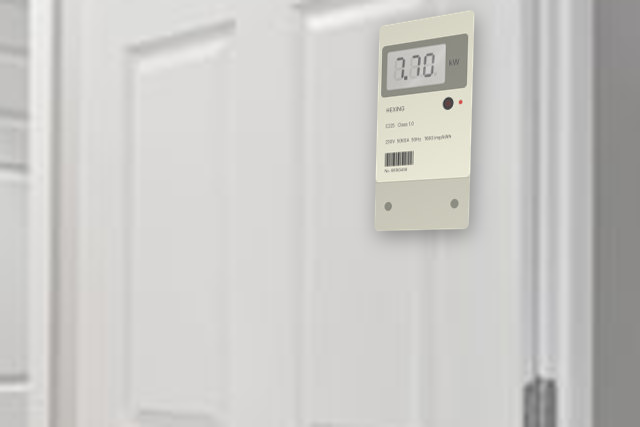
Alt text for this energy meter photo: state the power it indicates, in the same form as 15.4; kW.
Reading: 7.70; kW
